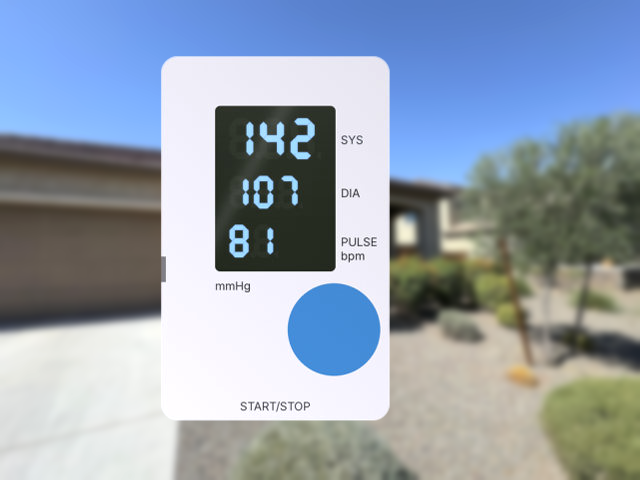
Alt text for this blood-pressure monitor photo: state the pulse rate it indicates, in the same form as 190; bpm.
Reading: 81; bpm
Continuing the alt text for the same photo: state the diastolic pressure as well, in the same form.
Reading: 107; mmHg
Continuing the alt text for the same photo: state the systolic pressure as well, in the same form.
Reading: 142; mmHg
